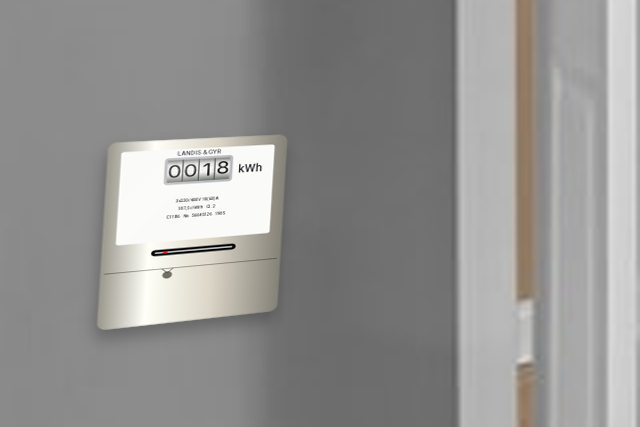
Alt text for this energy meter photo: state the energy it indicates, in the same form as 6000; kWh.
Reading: 18; kWh
